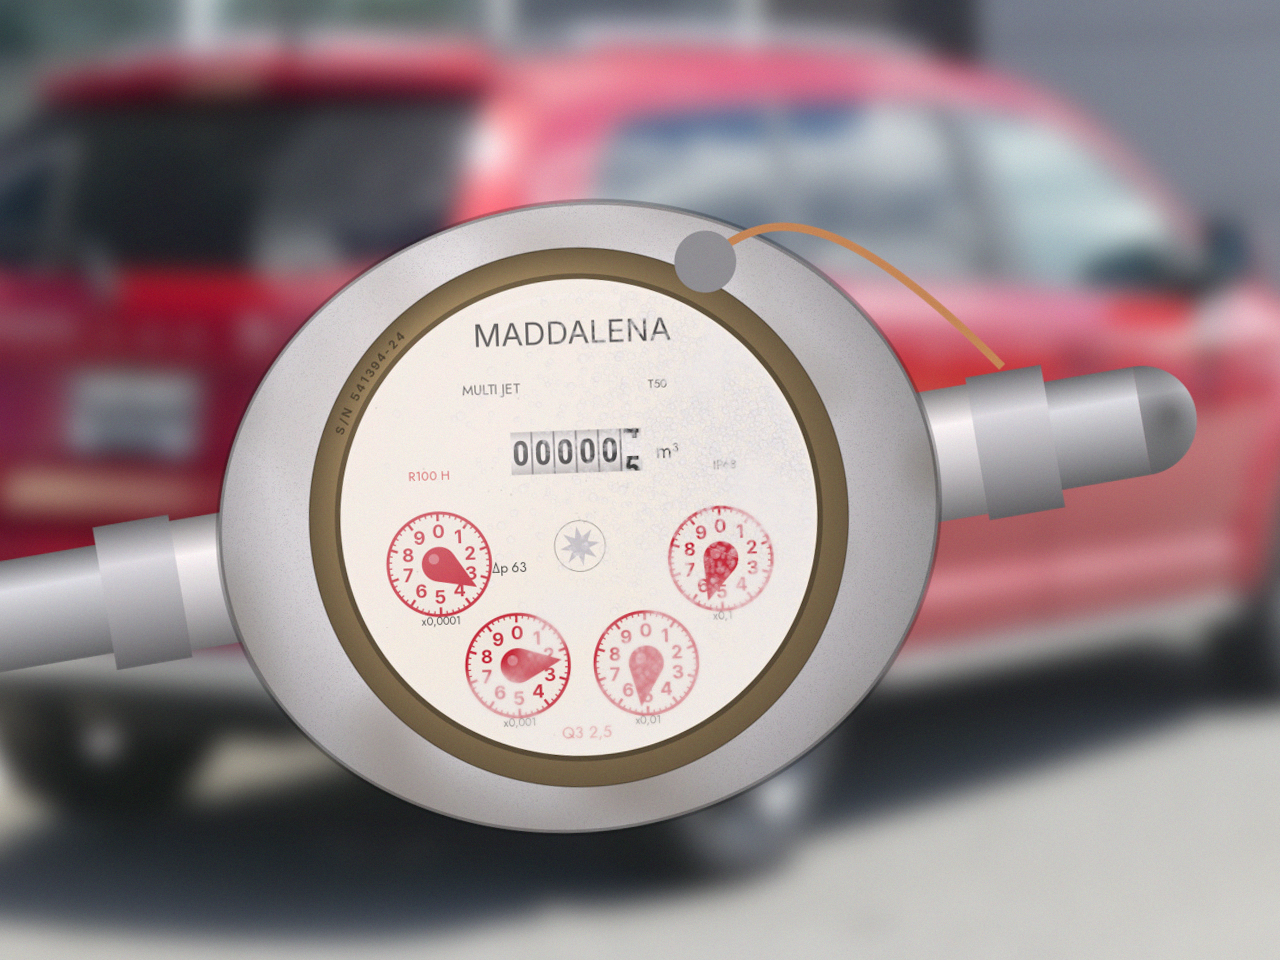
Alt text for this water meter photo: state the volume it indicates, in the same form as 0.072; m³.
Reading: 4.5523; m³
